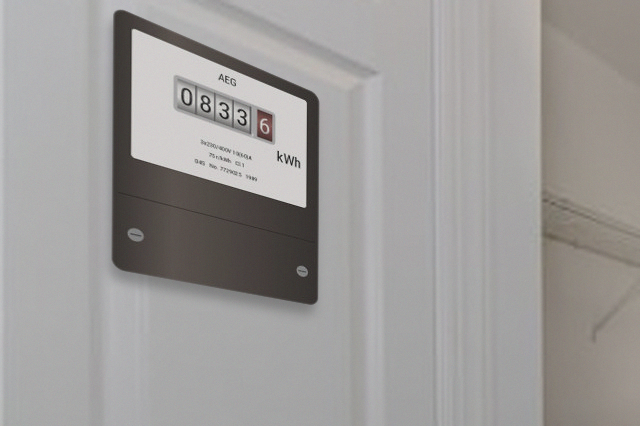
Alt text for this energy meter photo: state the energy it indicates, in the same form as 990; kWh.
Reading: 833.6; kWh
